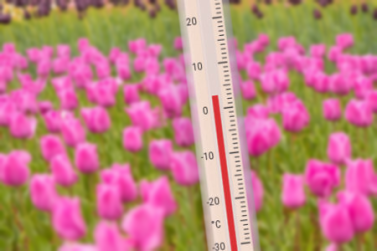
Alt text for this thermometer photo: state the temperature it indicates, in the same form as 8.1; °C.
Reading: 3; °C
